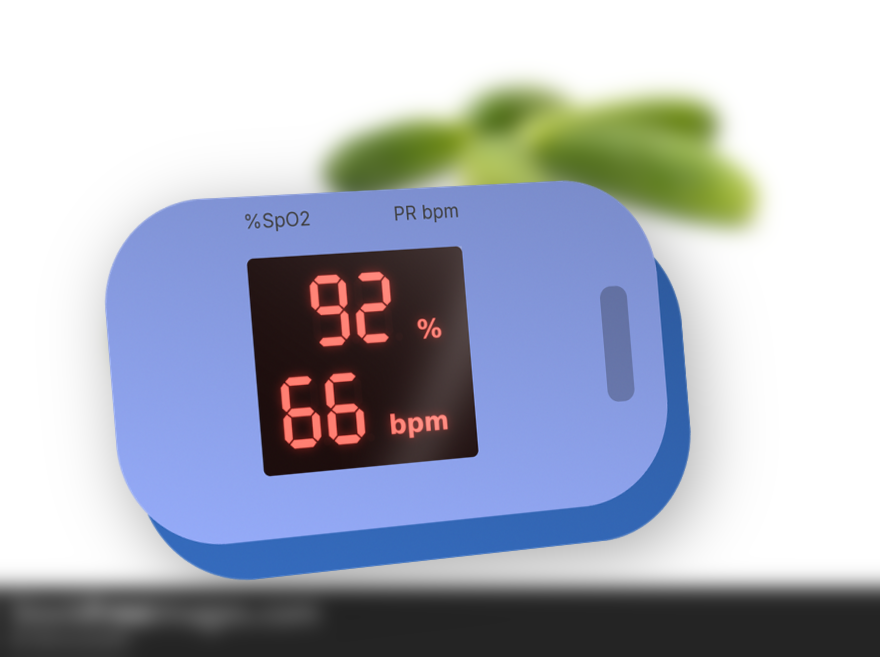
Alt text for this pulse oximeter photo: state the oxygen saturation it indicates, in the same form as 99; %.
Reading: 92; %
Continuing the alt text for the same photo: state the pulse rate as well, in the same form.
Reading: 66; bpm
